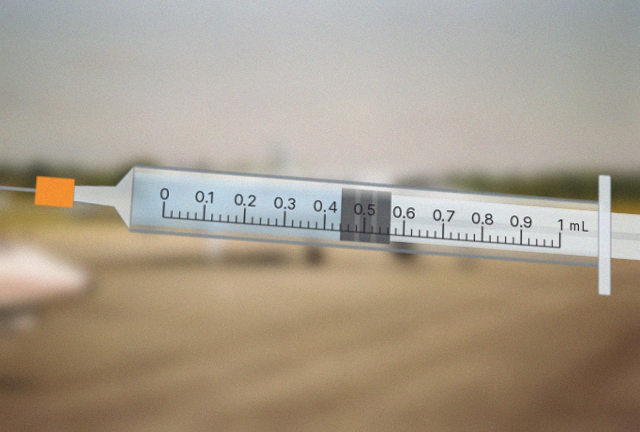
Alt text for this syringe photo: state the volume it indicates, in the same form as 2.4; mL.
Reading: 0.44; mL
